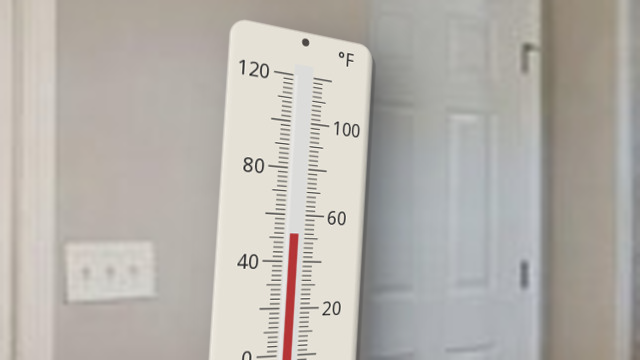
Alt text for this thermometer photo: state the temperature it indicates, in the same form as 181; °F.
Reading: 52; °F
